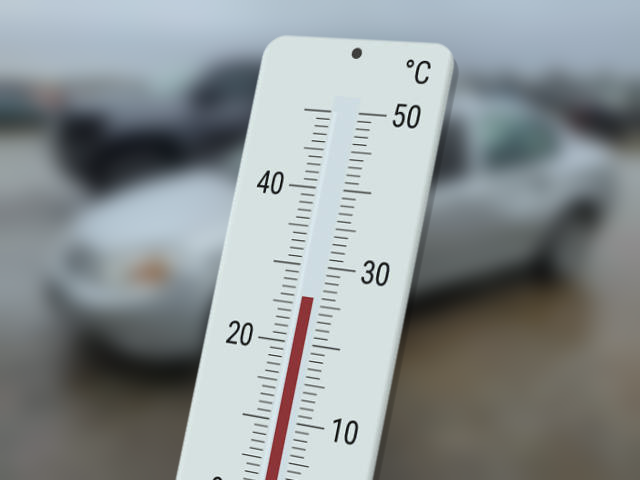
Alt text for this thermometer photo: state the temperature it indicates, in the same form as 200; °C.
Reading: 26; °C
